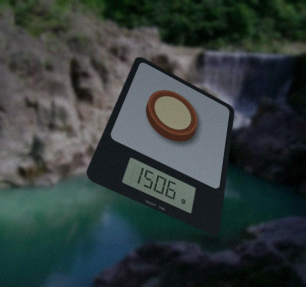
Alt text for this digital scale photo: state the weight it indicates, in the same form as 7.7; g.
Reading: 1506; g
